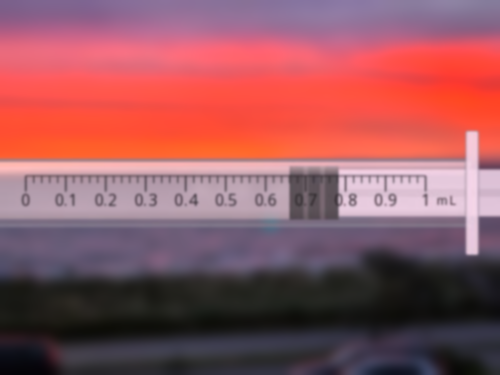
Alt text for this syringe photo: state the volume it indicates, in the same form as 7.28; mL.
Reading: 0.66; mL
